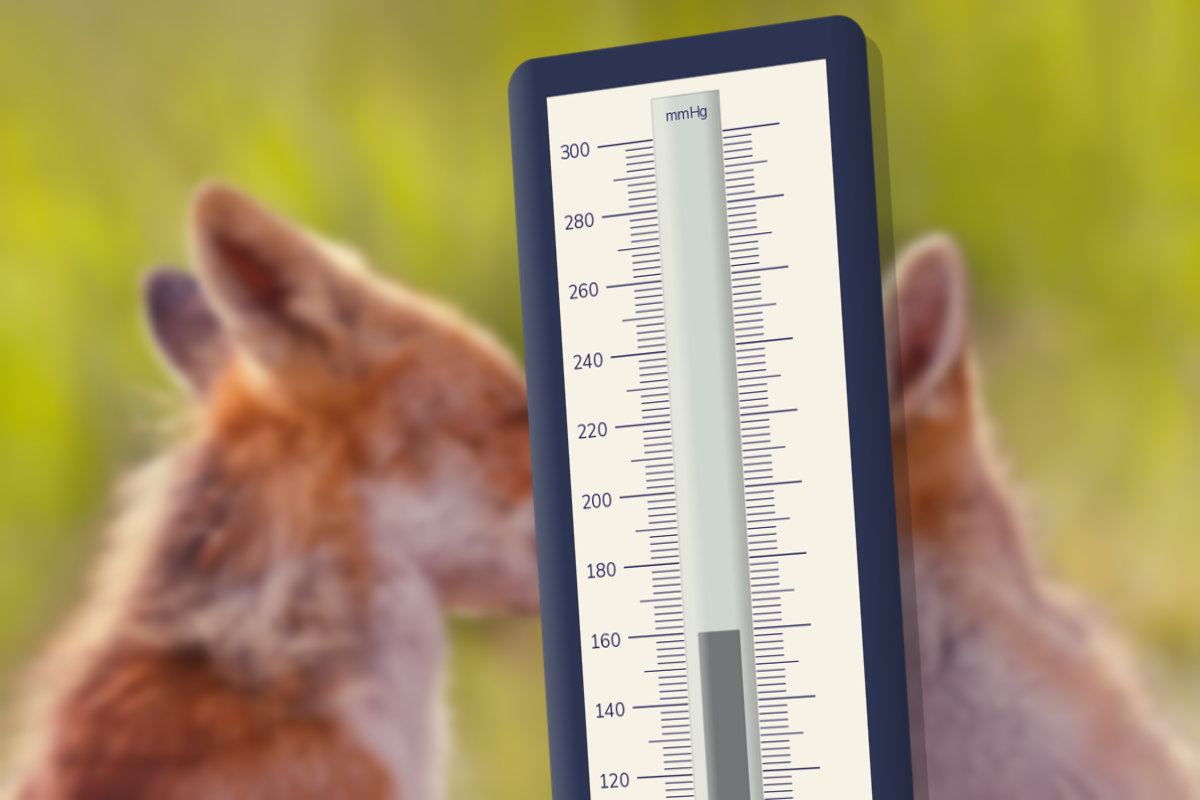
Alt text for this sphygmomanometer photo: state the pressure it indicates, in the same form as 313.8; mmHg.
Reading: 160; mmHg
